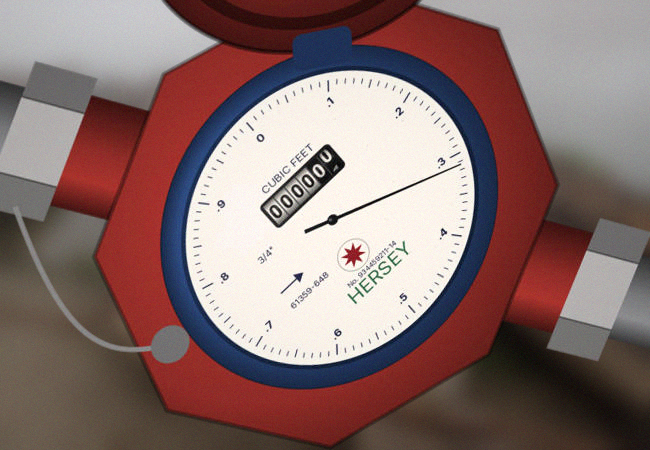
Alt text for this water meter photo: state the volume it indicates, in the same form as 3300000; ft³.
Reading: 0.31; ft³
